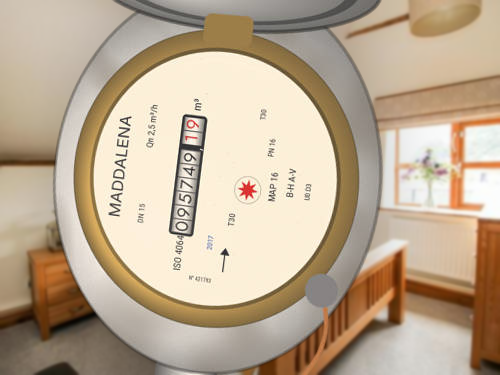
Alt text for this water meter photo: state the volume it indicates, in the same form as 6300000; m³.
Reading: 95749.19; m³
